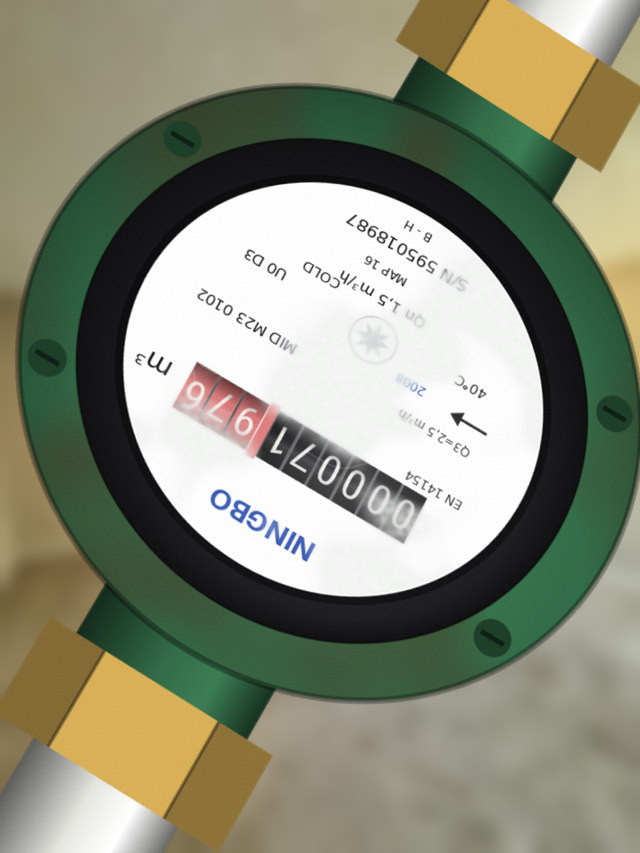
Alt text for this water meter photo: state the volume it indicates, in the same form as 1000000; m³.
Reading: 71.976; m³
